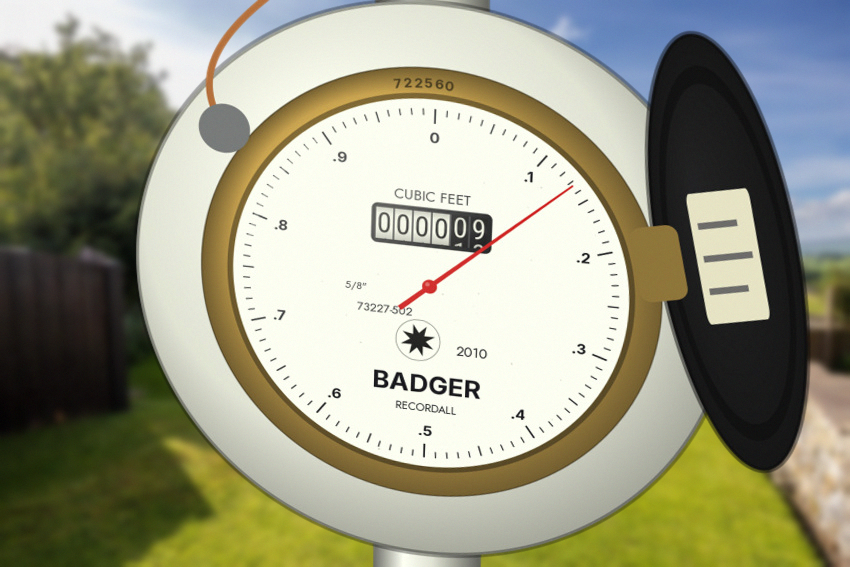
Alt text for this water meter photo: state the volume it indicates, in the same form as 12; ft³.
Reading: 9.13; ft³
